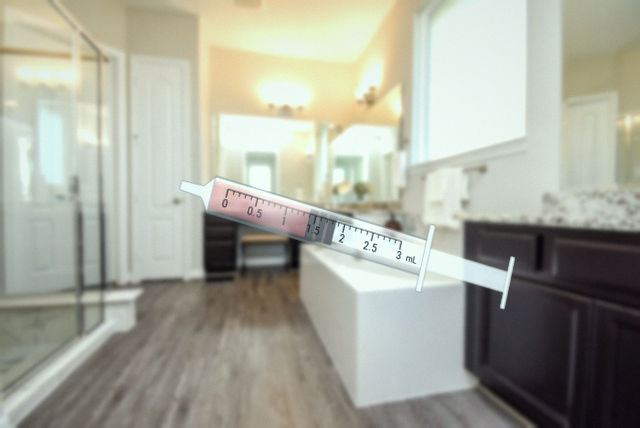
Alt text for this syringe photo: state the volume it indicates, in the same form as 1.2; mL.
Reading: 1.4; mL
